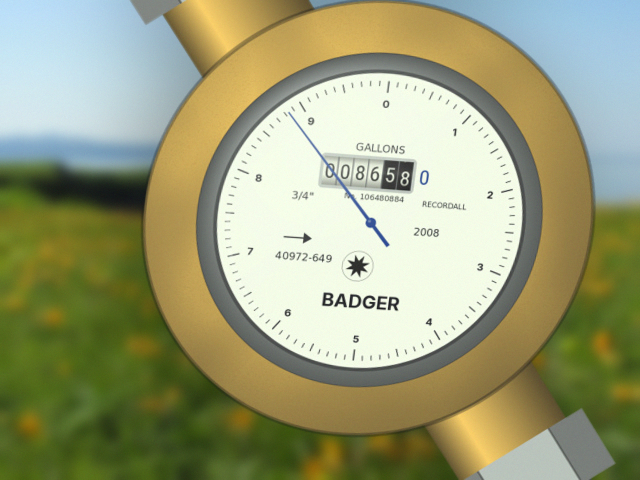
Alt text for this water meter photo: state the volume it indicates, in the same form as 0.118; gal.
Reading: 86578.8; gal
